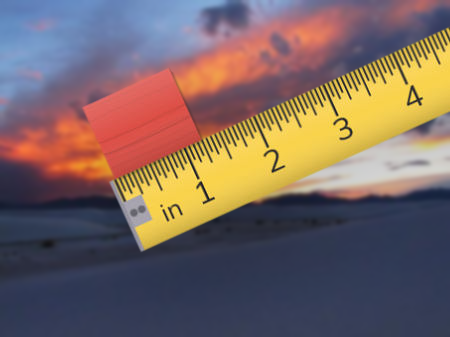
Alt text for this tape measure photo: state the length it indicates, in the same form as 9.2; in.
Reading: 1.25; in
